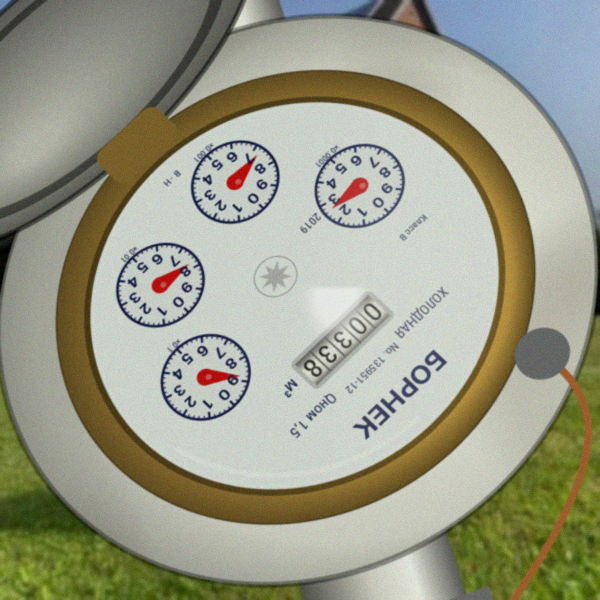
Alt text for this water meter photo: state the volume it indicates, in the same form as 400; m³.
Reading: 338.8772; m³
